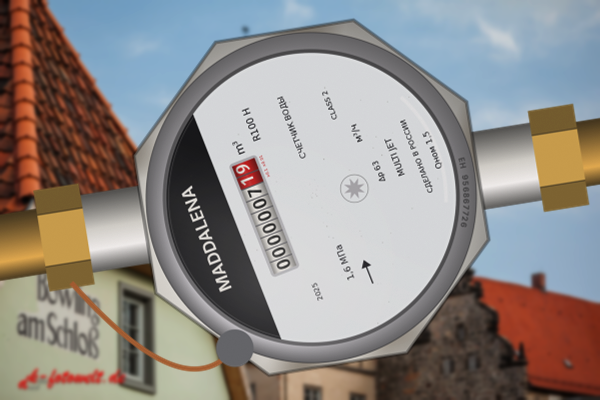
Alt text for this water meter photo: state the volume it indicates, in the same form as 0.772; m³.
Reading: 7.19; m³
